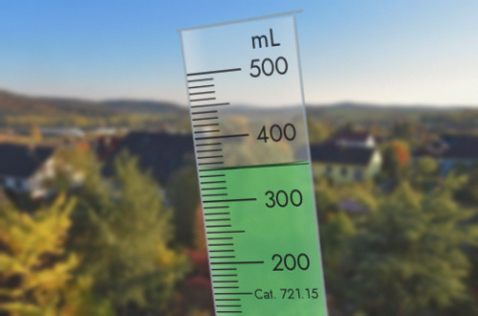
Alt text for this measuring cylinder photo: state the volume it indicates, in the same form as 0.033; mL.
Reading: 350; mL
